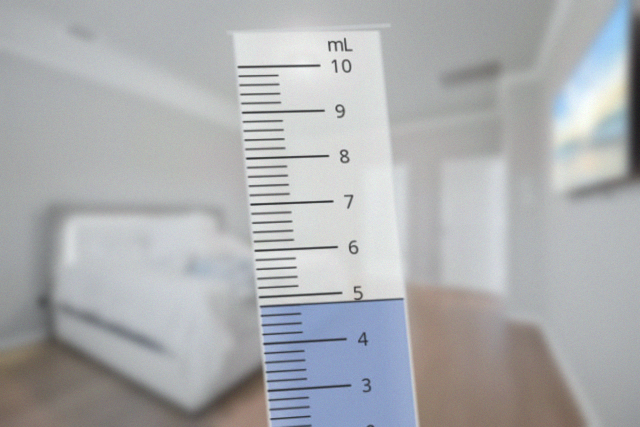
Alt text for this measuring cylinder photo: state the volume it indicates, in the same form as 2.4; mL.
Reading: 4.8; mL
